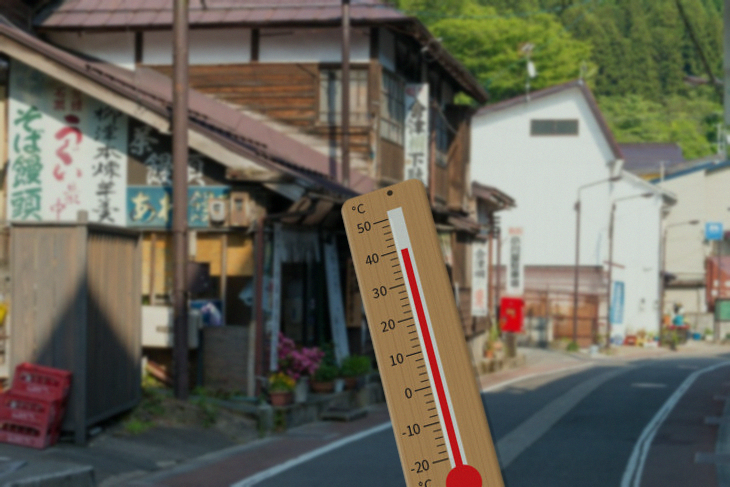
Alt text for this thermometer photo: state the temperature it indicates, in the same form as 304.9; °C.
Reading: 40; °C
